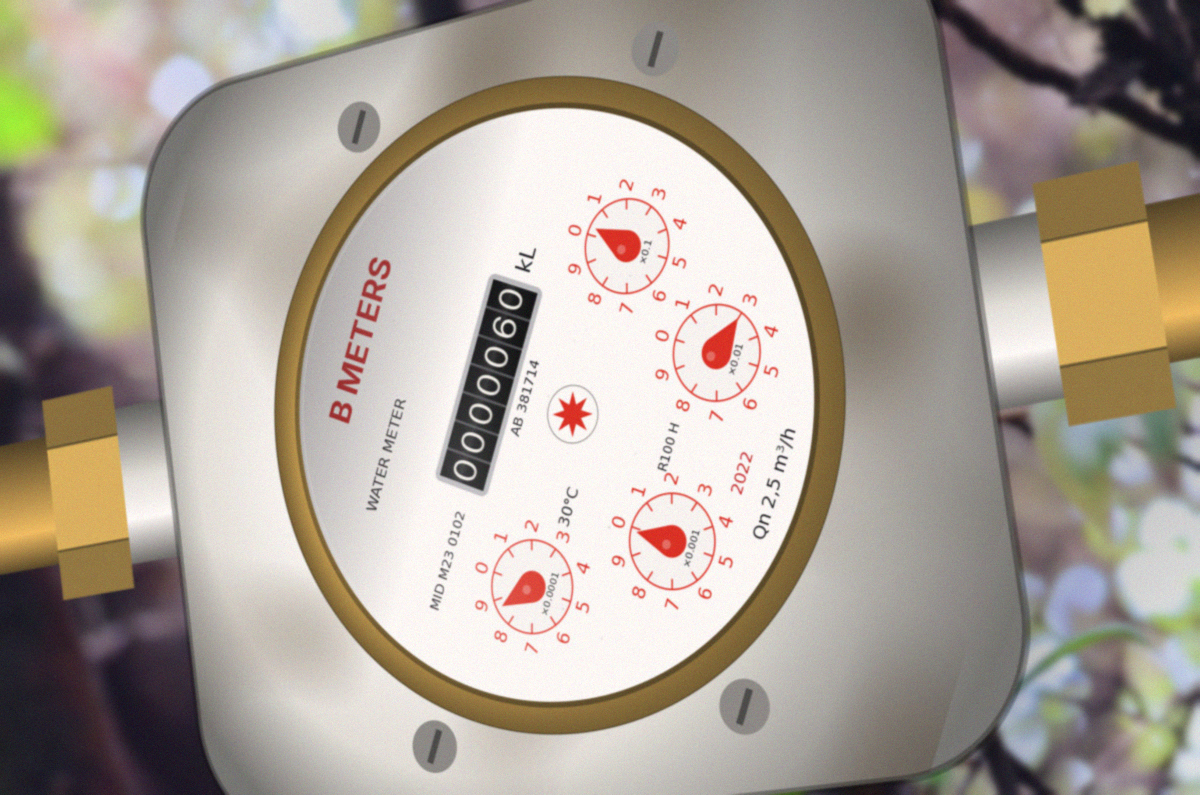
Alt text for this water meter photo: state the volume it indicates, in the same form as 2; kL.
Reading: 60.0298; kL
